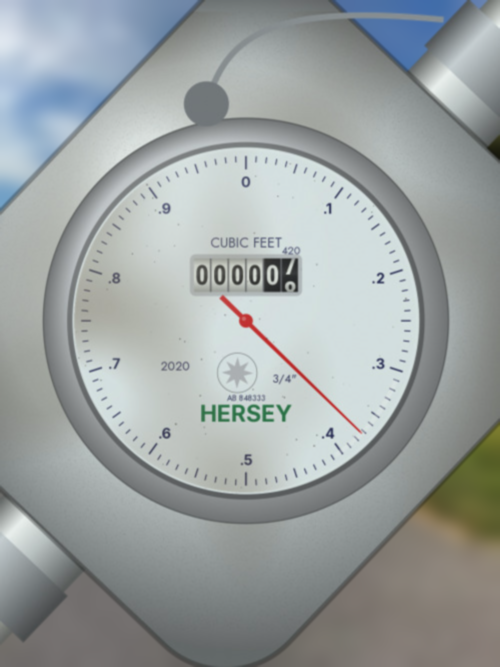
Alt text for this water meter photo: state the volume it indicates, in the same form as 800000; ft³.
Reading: 7.37; ft³
